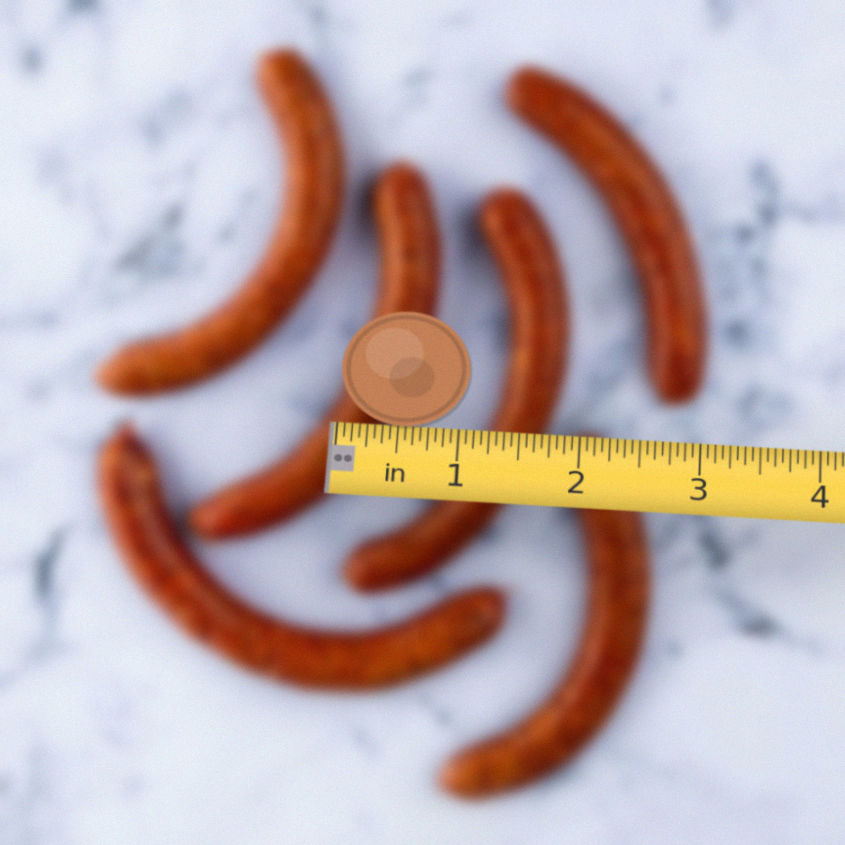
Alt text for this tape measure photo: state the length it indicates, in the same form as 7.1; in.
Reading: 1.0625; in
